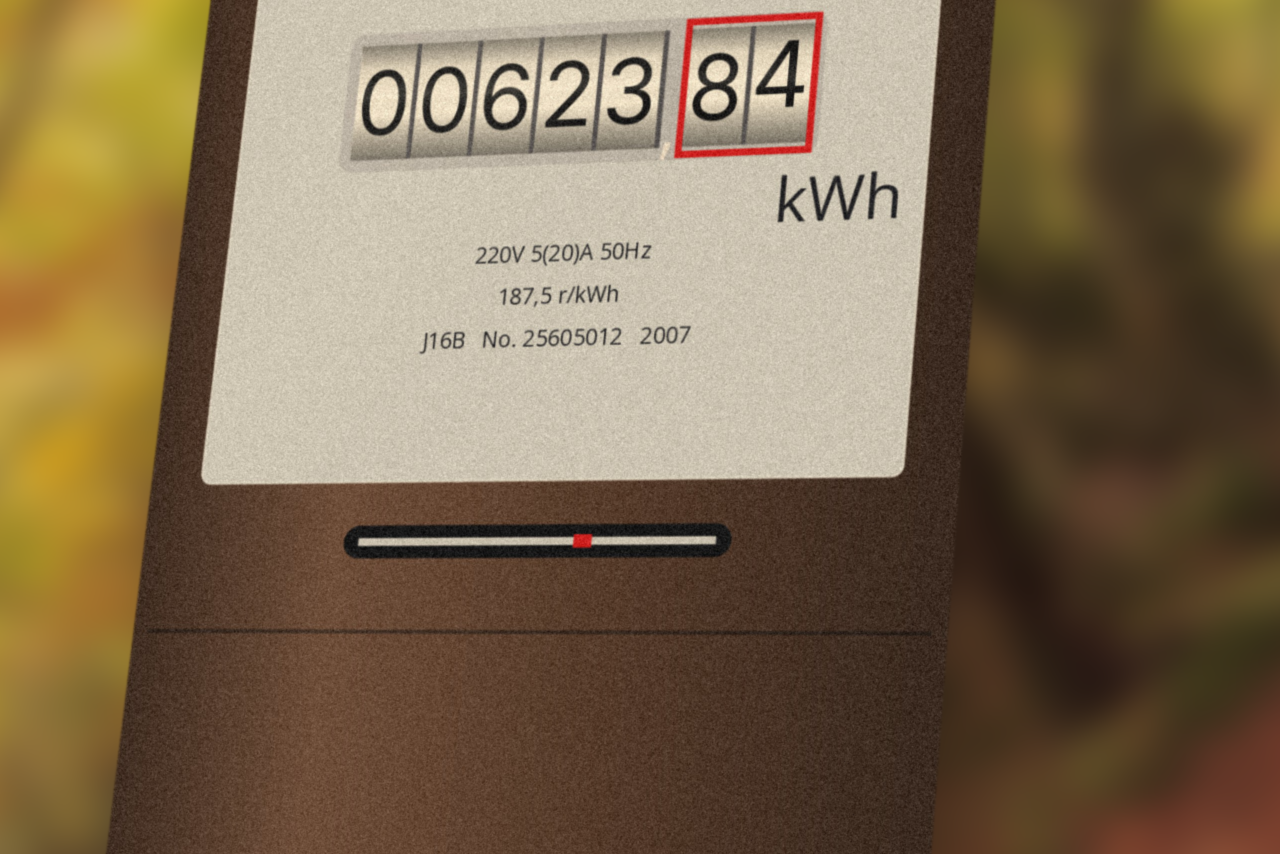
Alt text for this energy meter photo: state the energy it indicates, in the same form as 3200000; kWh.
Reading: 623.84; kWh
